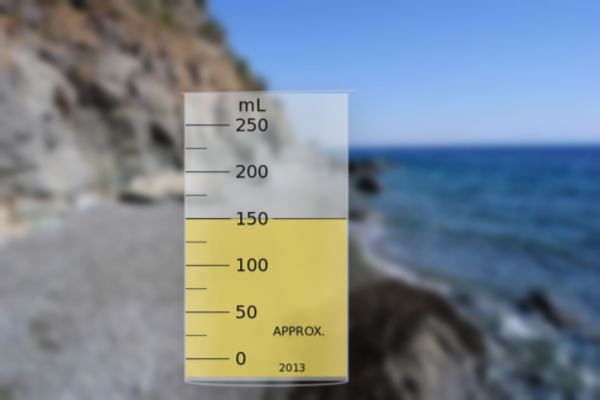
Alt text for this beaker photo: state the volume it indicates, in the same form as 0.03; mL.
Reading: 150; mL
